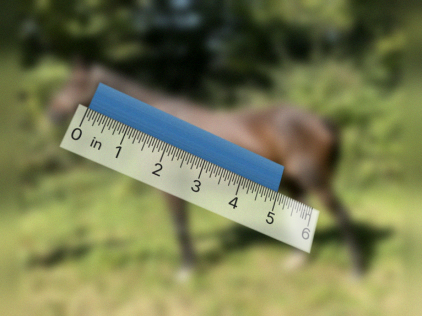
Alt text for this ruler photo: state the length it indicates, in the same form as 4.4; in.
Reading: 5; in
